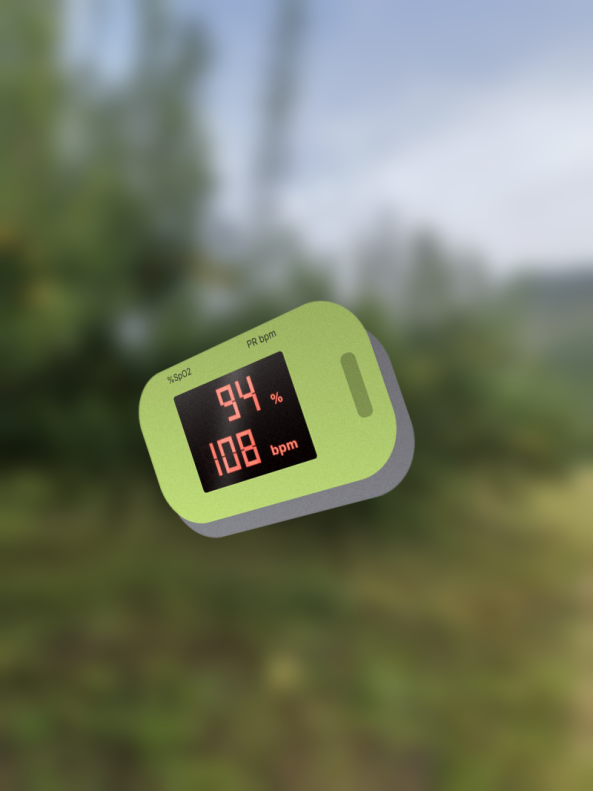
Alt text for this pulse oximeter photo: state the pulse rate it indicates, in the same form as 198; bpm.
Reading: 108; bpm
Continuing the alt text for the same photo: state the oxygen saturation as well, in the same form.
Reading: 94; %
